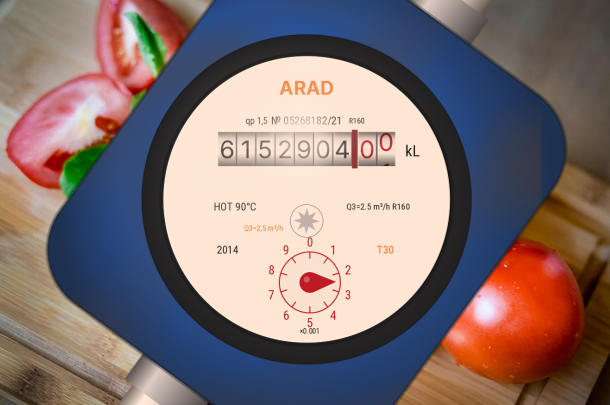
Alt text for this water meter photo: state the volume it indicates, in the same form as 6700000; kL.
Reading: 6152904.002; kL
